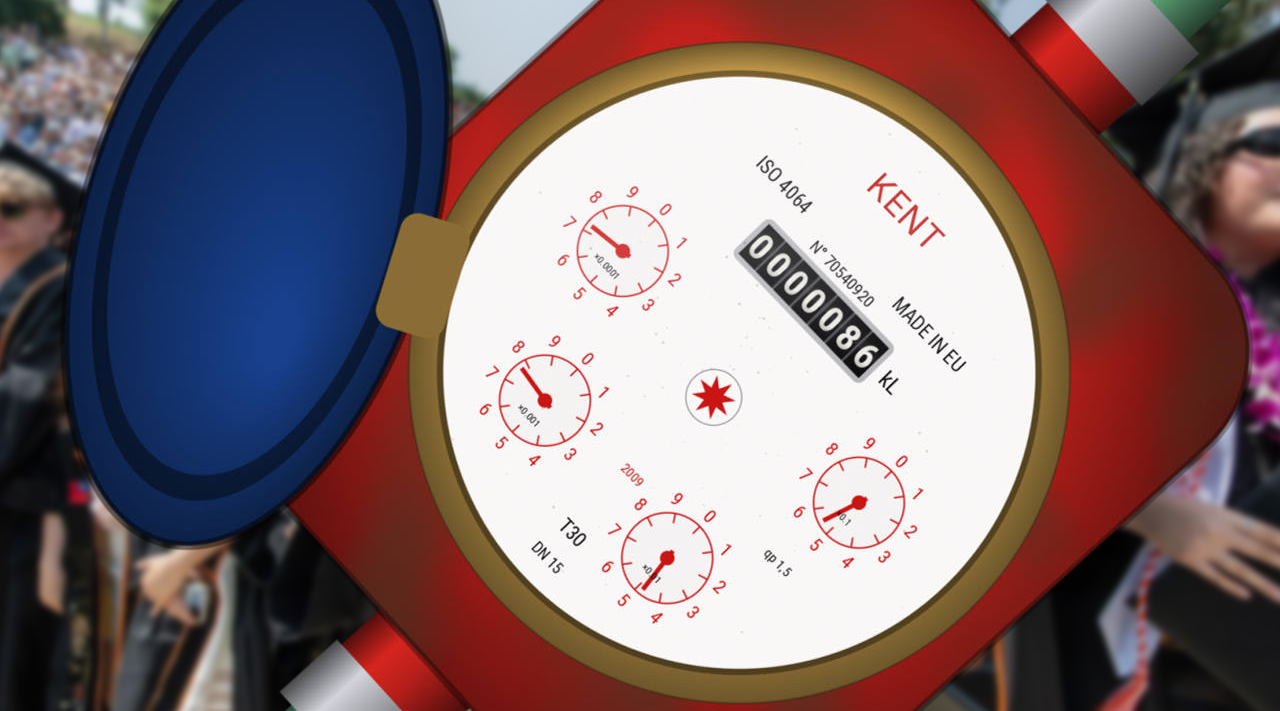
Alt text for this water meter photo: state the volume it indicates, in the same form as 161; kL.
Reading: 86.5477; kL
